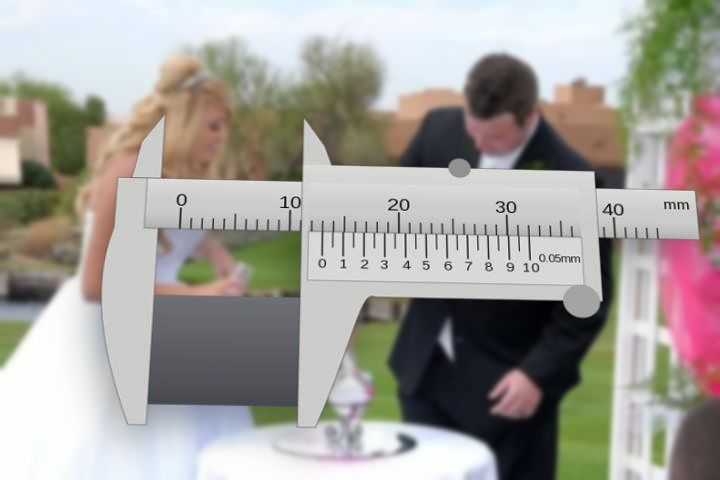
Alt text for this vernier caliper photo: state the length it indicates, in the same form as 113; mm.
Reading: 13.0; mm
